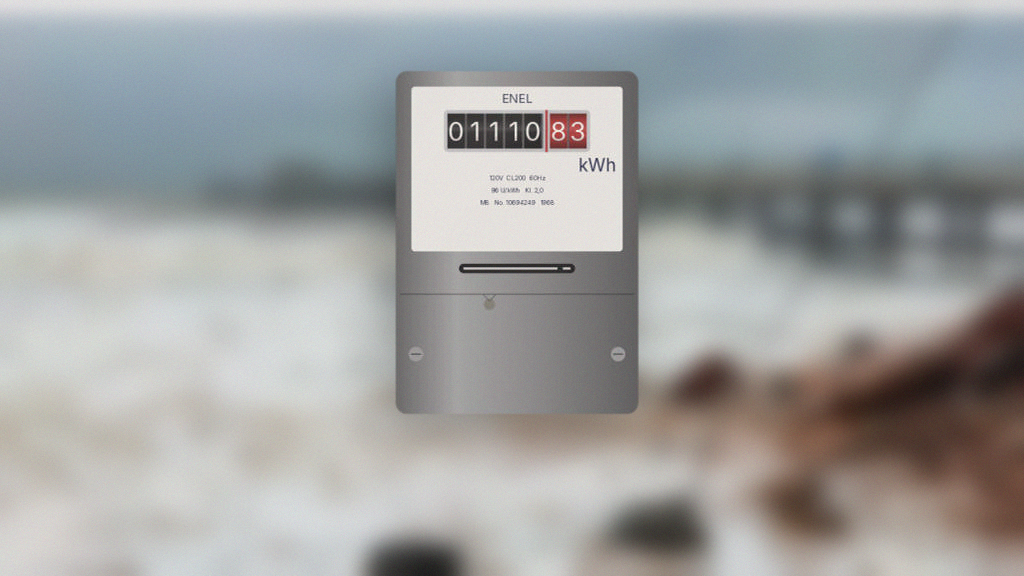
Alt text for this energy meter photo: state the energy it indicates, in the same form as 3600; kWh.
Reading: 1110.83; kWh
